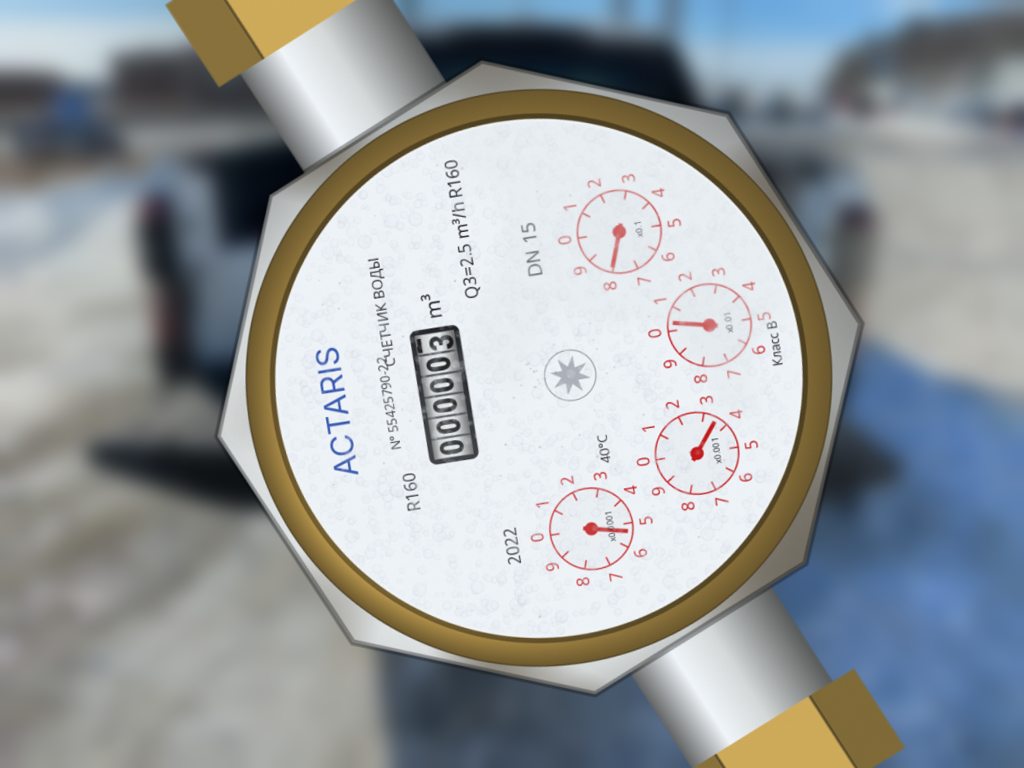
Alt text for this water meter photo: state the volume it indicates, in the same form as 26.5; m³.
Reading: 2.8035; m³
